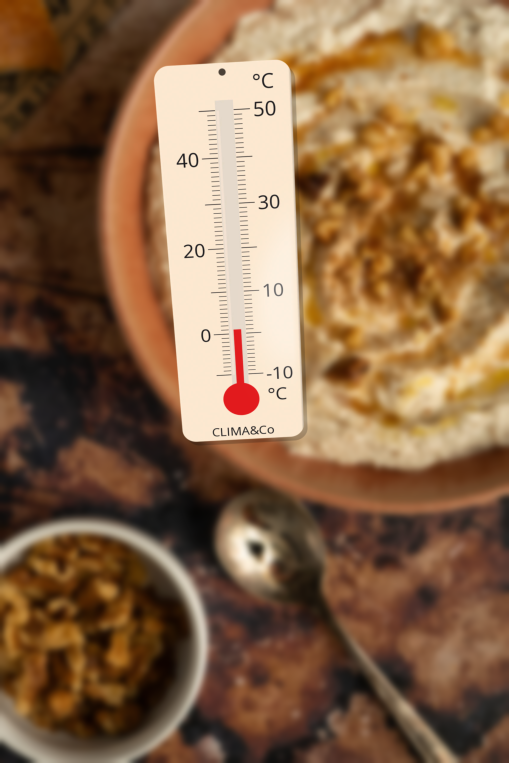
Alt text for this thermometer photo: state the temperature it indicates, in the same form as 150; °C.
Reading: 1; °C
